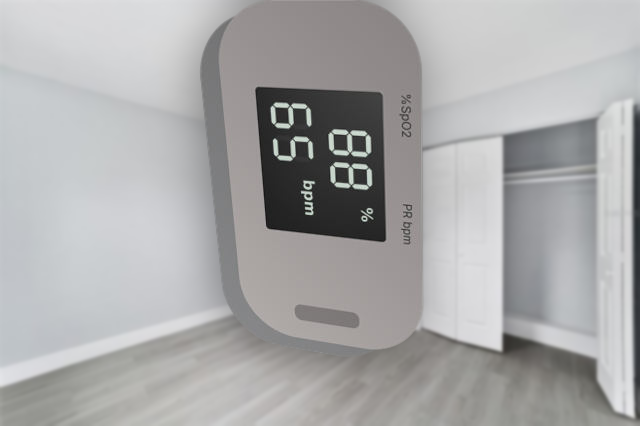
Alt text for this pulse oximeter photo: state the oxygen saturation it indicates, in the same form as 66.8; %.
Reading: 88; %
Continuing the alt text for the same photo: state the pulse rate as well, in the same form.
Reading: 65; bpm
